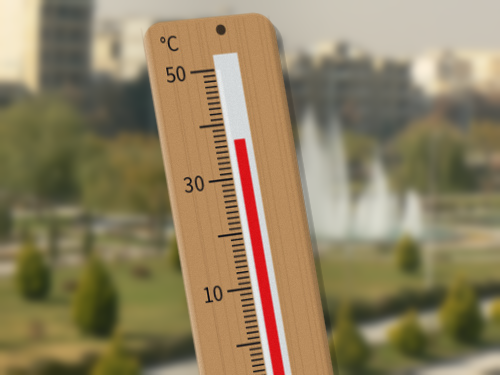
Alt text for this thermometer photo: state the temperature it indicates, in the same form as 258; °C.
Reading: 37; °C
